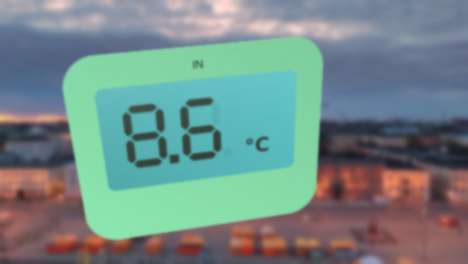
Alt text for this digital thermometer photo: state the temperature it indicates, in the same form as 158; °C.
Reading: 8.6; °C
